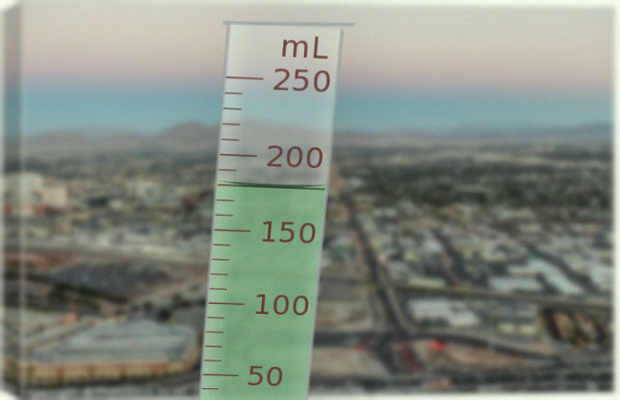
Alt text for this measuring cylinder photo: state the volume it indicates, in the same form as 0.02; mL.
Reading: 180; mL
